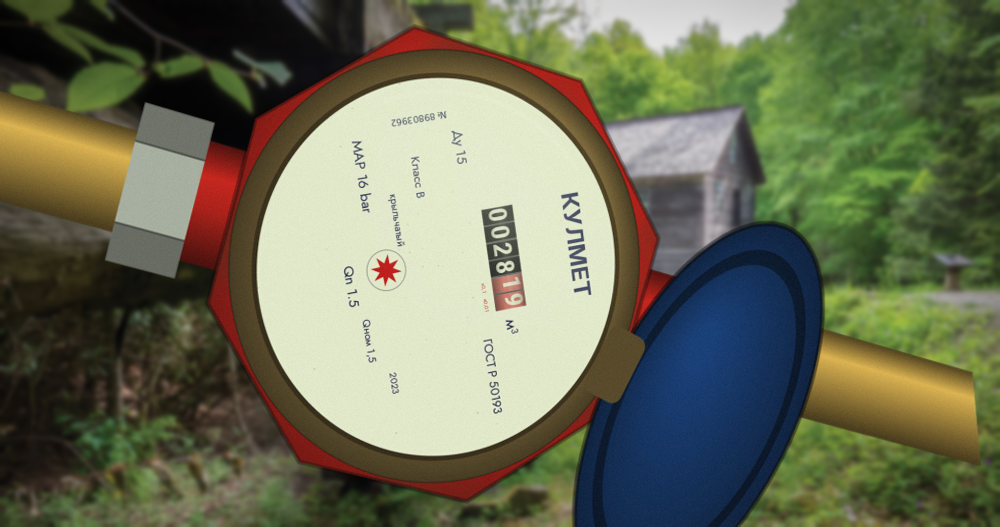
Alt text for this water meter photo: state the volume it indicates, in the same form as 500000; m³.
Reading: 28.19; m³
